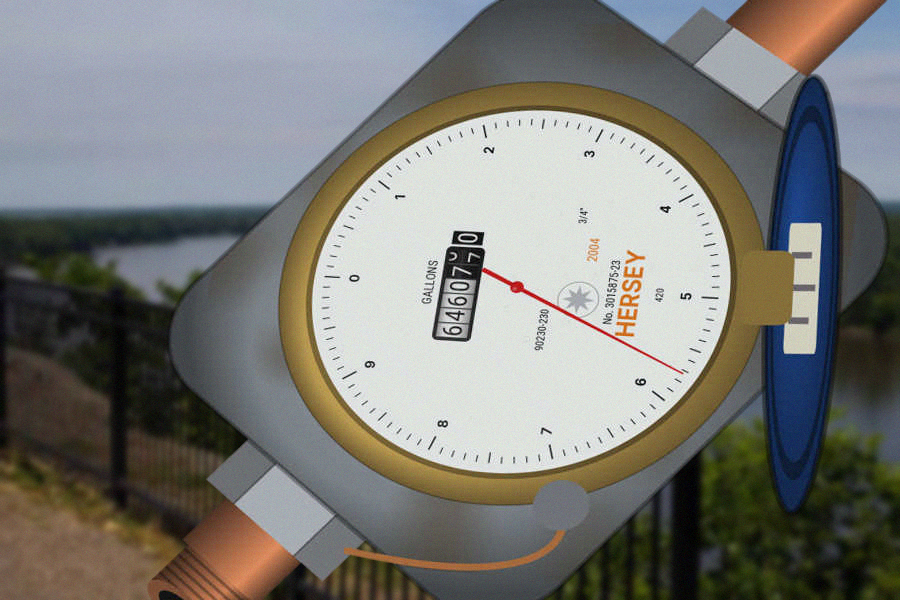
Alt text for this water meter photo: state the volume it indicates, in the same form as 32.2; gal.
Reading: 6460765.7; gal
